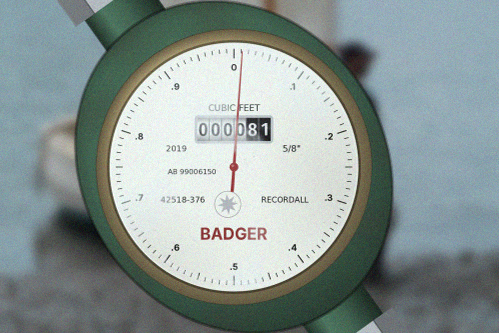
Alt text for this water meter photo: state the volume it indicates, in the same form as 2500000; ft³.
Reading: 81.01; ft³
